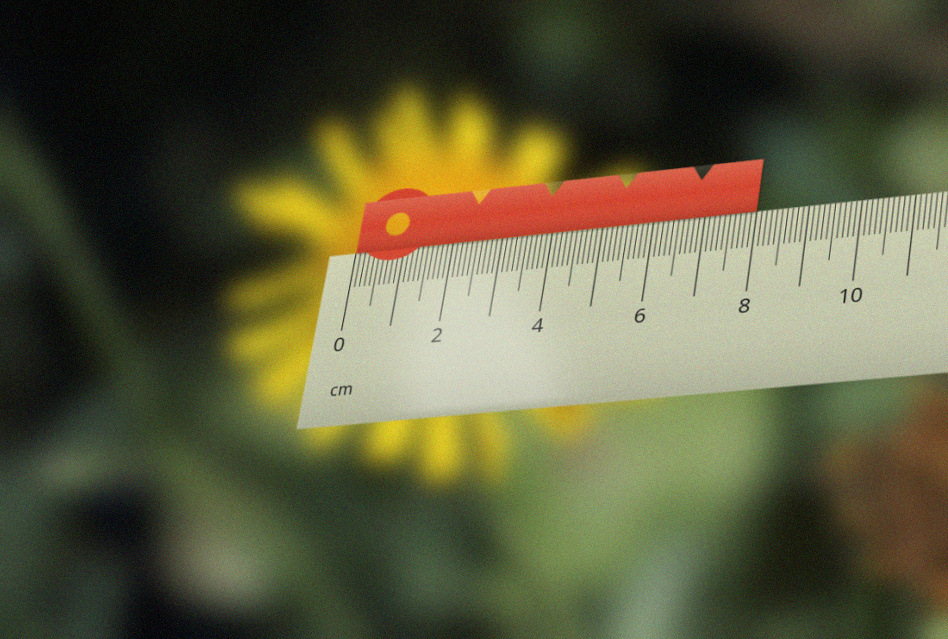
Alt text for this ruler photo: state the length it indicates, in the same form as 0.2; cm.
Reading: 8; cm
